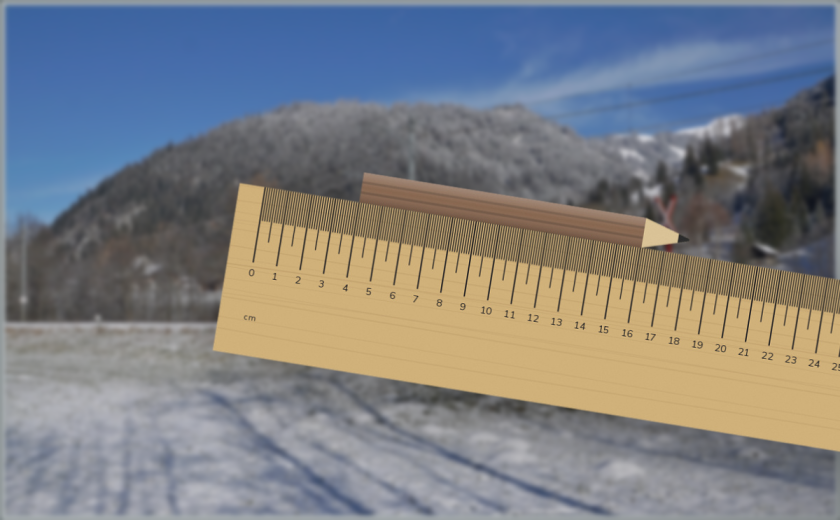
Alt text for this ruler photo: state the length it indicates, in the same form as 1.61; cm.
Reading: 14; cm
